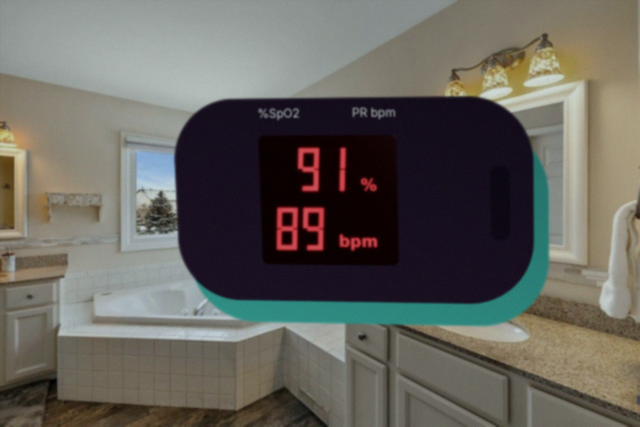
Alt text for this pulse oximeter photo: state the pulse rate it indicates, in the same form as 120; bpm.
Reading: 89; bpm
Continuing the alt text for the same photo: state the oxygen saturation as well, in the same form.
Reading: 91; %
